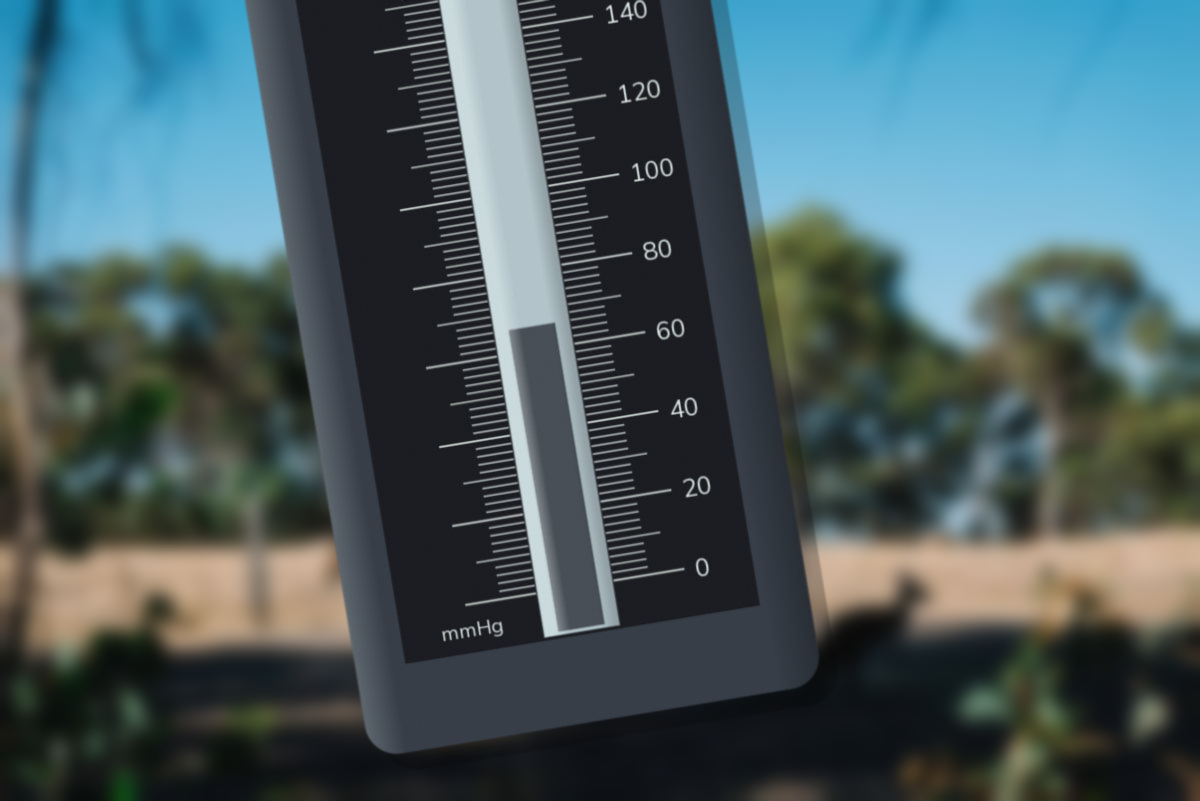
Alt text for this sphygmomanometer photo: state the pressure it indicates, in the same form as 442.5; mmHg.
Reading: 66; mmHg
